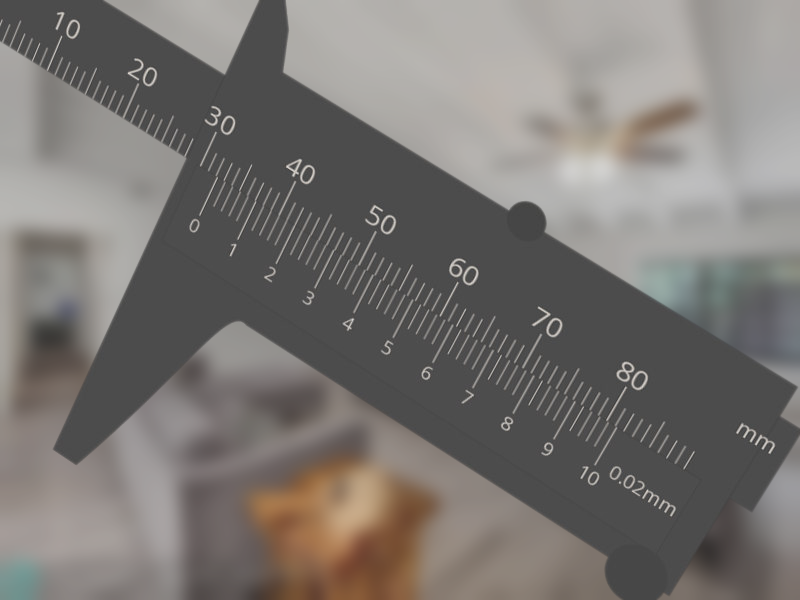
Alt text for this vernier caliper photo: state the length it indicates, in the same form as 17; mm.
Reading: 32.2; mm
